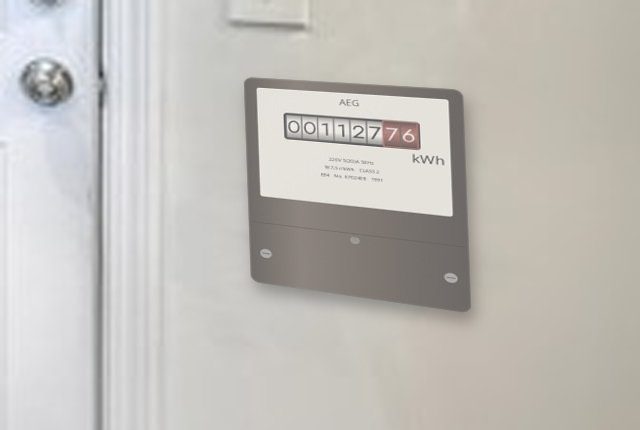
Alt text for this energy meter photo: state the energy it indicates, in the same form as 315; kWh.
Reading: 1127.76; kWh
